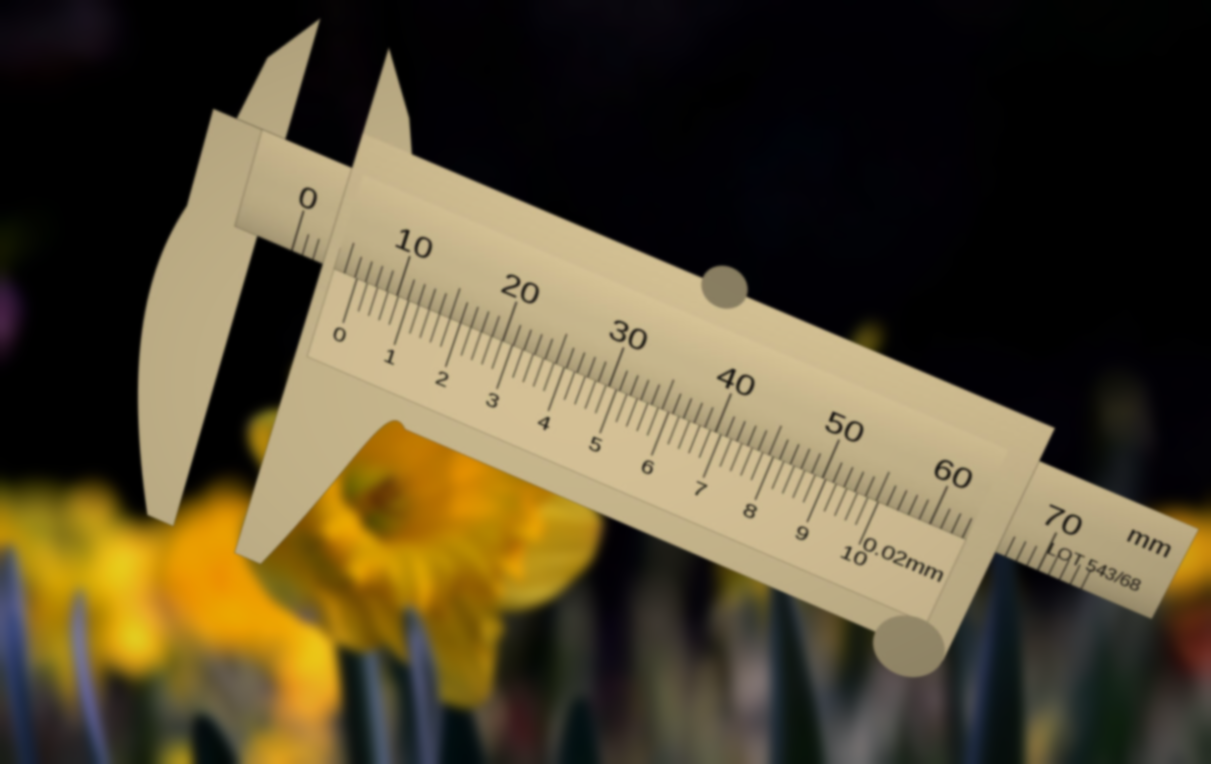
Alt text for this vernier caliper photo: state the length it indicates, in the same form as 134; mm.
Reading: 6.2; mm
